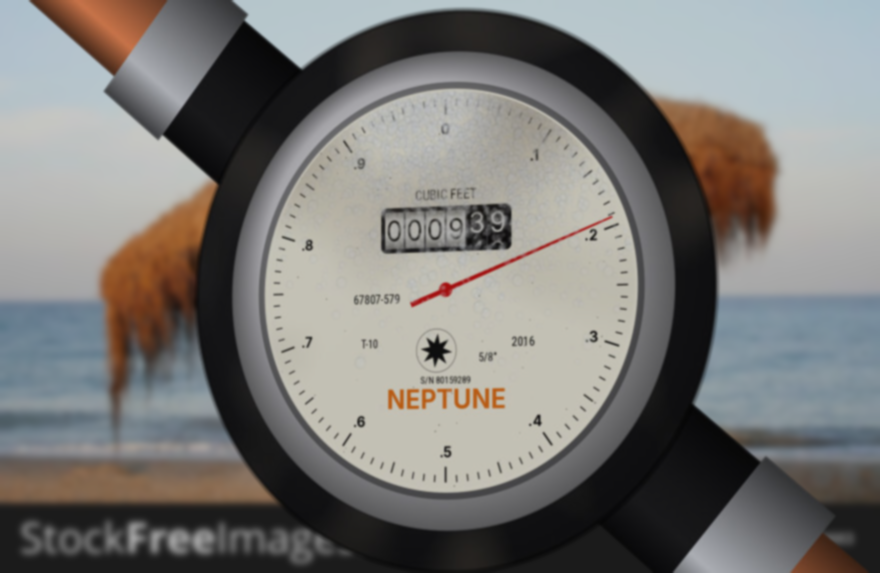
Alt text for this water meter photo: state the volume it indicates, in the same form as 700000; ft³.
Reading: 939.19; ft³
